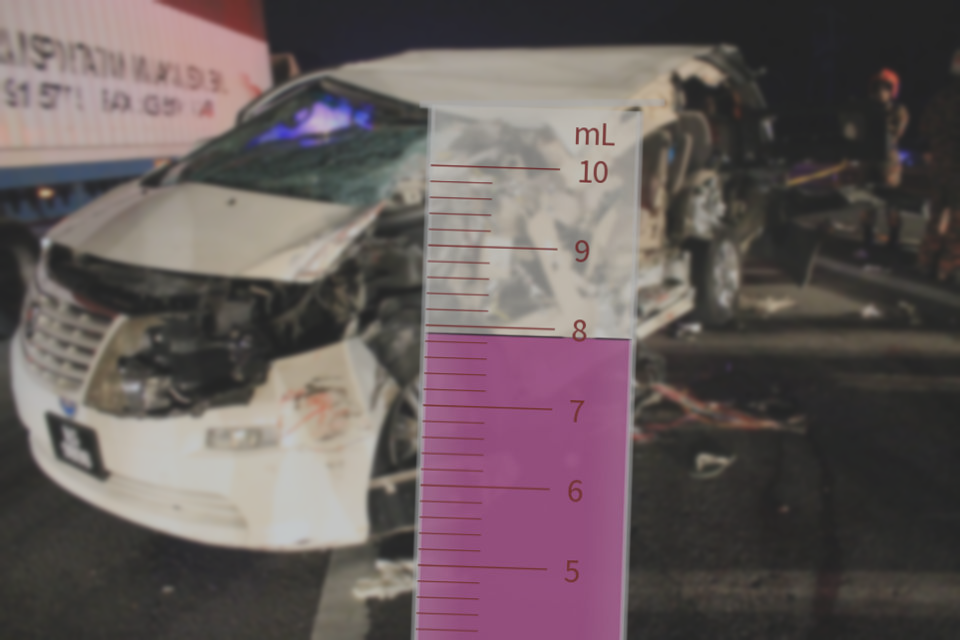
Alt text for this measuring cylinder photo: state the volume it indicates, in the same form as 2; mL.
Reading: 7.9; mL
